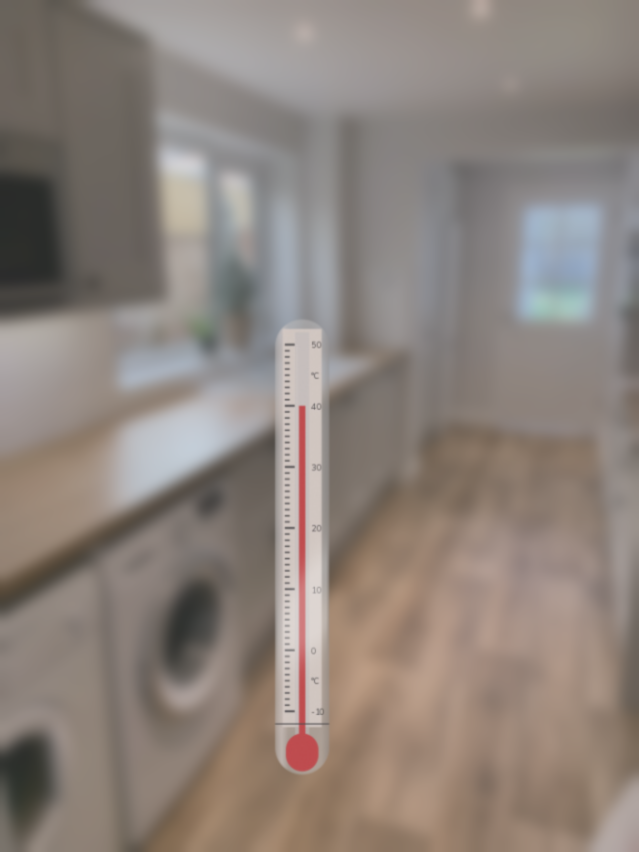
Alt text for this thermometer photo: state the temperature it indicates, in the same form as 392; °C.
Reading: 40; °C
